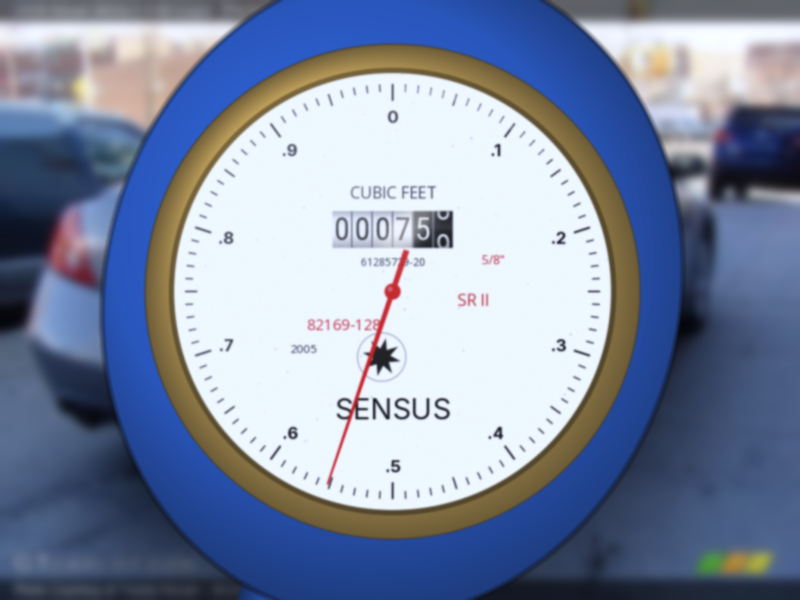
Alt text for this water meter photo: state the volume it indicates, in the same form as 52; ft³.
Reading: 758.55; ft³
